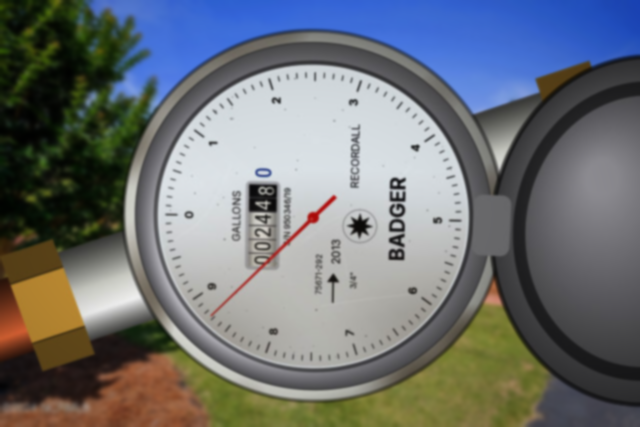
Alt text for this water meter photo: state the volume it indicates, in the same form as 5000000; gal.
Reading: 24478.7; gal
